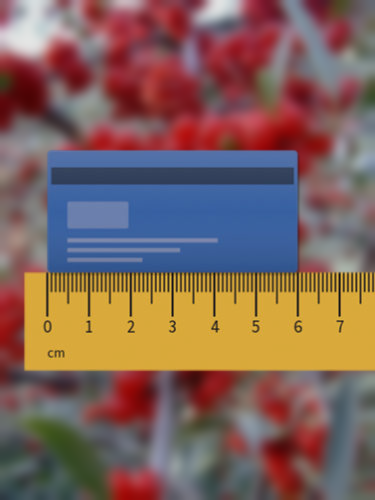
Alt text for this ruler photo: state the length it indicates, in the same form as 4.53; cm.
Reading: 6; cm
